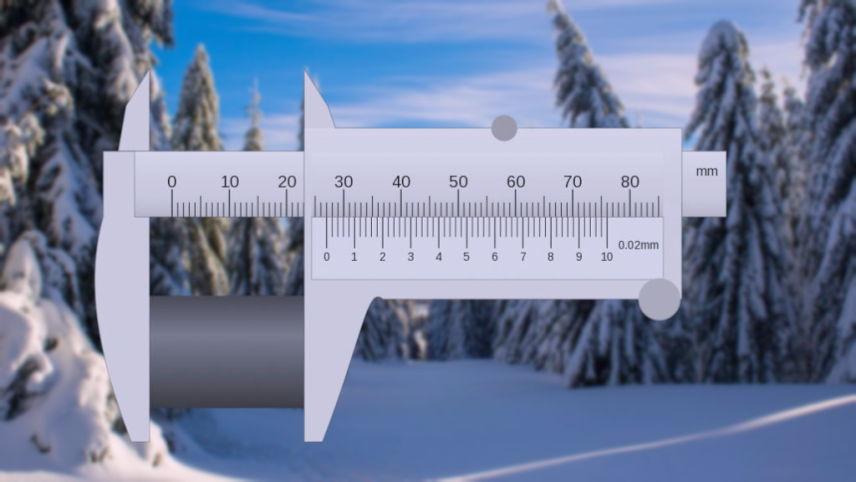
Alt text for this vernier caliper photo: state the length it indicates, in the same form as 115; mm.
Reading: 27.0; mm
